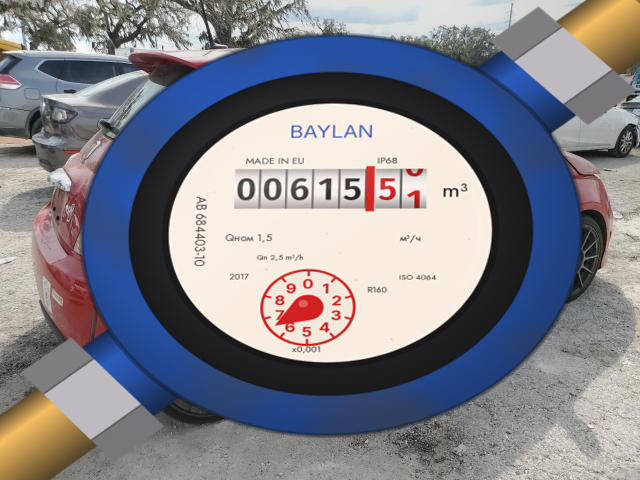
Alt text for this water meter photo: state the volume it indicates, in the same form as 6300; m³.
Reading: 615.506; m³
